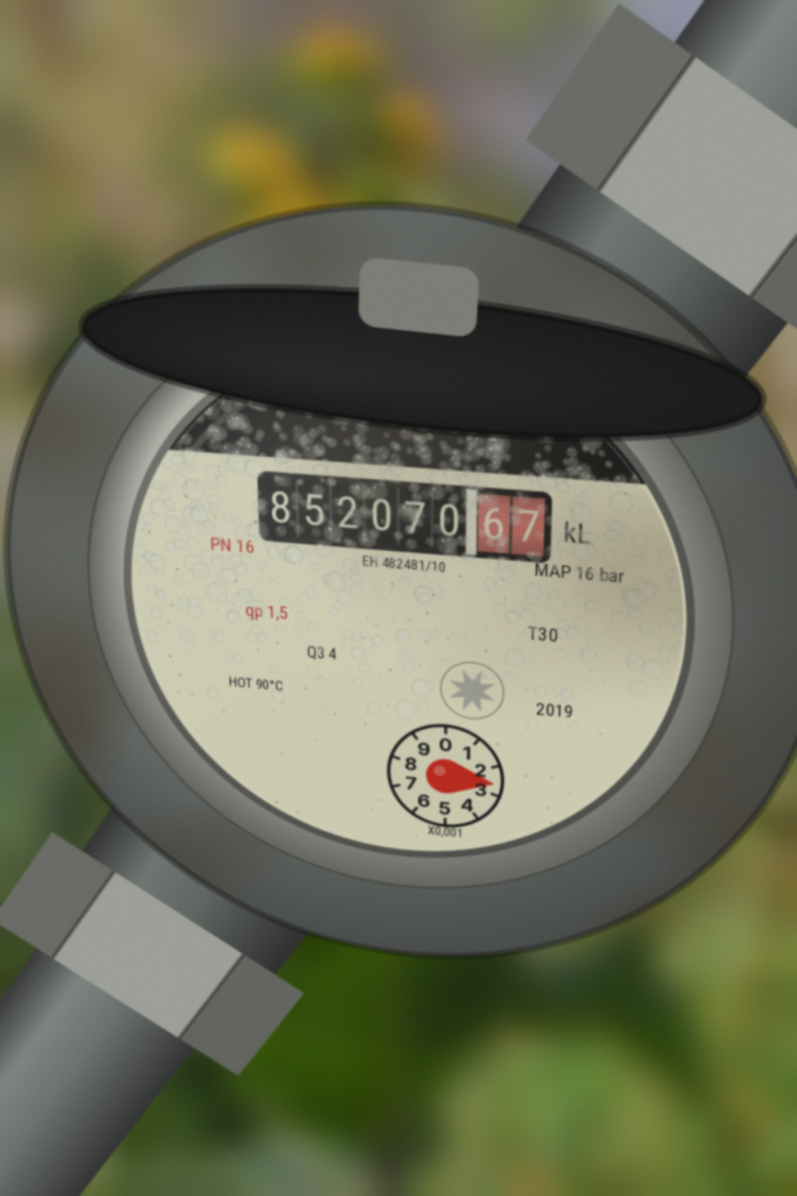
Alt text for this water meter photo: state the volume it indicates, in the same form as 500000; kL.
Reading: 852070.672; kL
